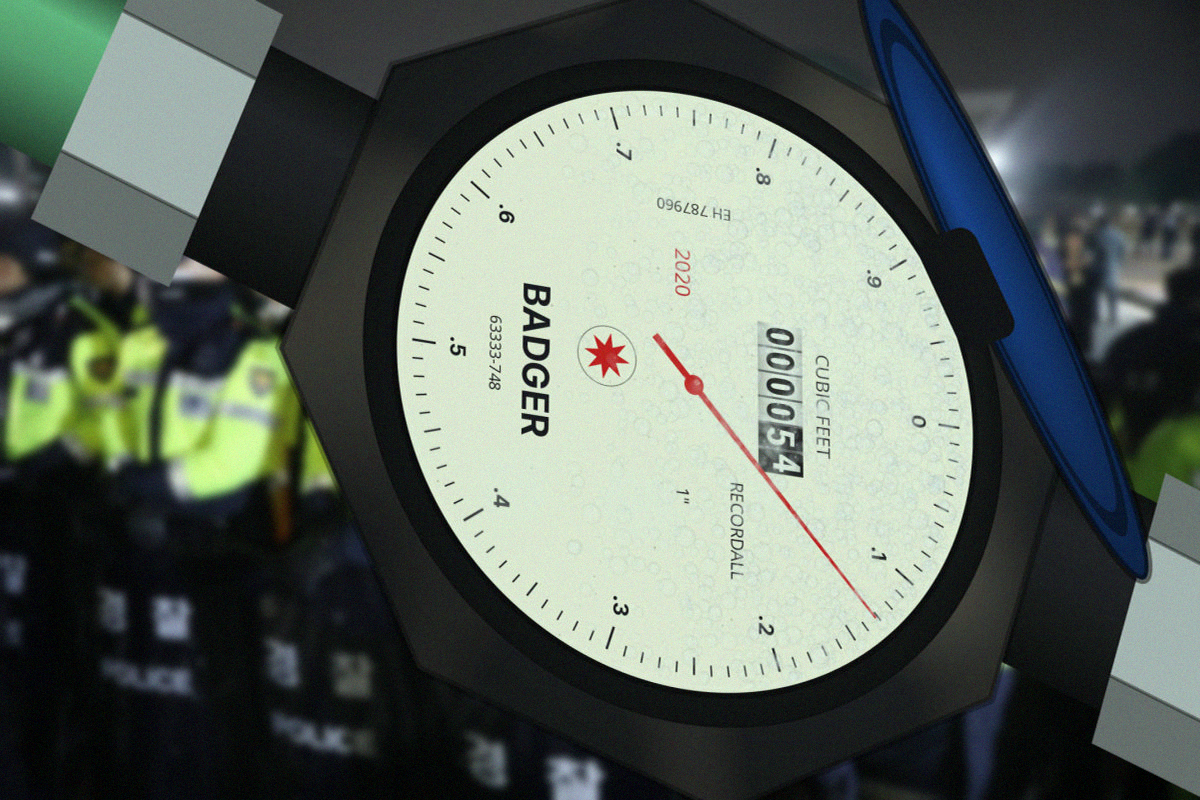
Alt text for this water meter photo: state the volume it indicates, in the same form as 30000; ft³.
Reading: 54.13; ft³
